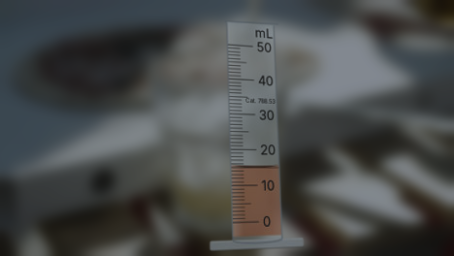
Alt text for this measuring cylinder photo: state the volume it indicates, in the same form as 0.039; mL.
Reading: 15; mL
